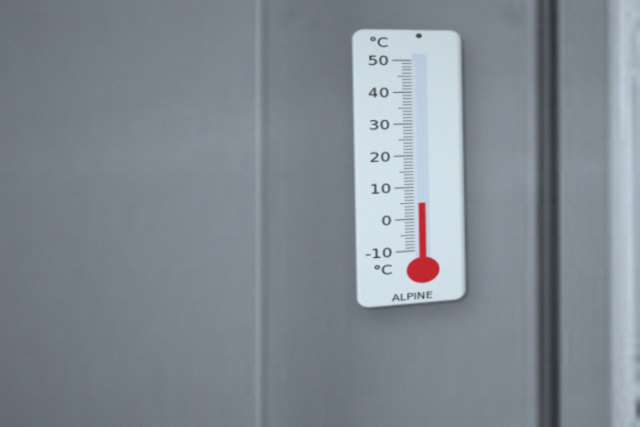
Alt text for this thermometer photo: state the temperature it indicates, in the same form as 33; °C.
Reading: 5; °C
